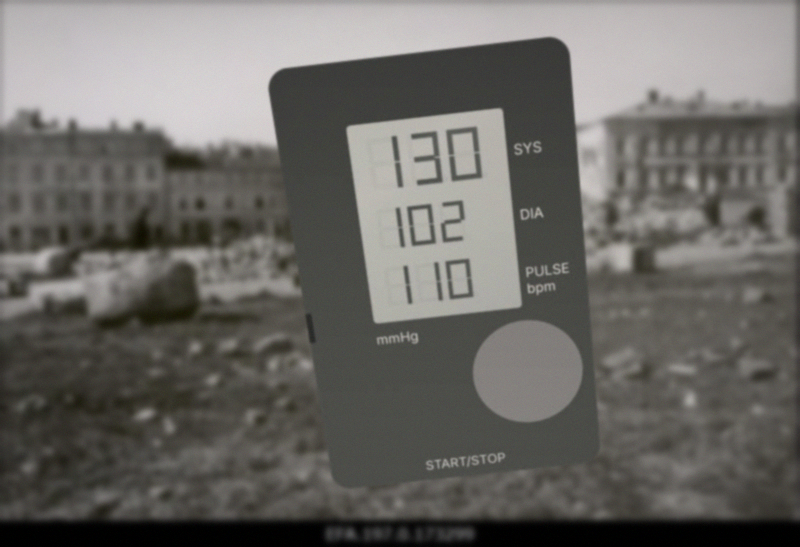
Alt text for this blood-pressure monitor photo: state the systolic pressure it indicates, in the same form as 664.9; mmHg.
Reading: 130; mmHg
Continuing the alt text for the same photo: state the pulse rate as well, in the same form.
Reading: 110; bpm
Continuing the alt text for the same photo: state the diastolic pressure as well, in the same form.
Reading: 102; mmHg
